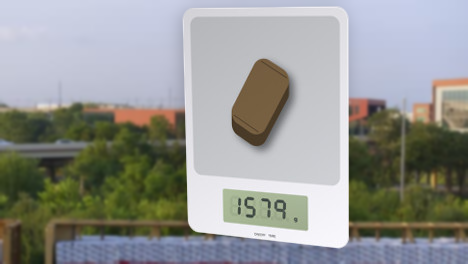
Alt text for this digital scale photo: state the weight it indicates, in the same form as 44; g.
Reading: 1579; g
